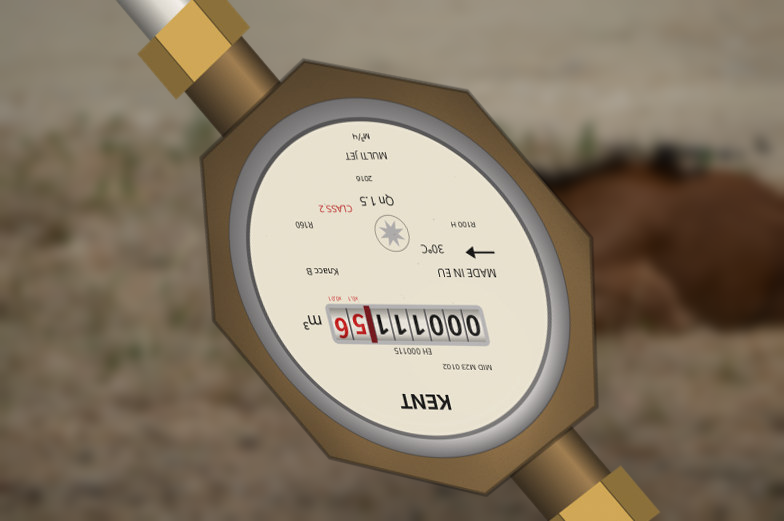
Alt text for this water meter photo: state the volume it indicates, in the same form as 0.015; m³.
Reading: 111.56; m³
